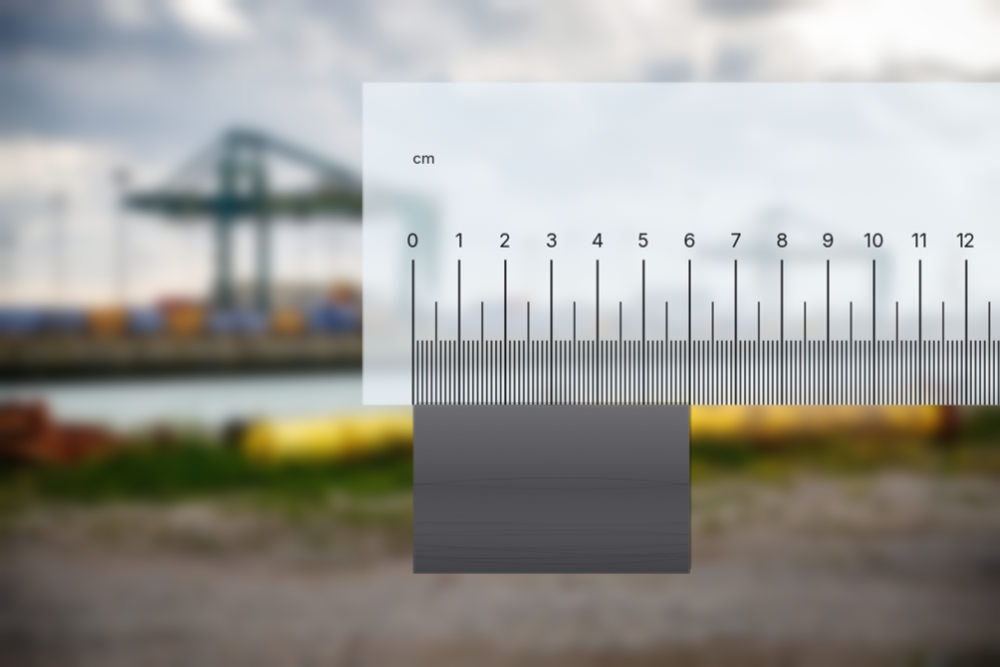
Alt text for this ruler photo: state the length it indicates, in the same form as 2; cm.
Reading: 6; cm
